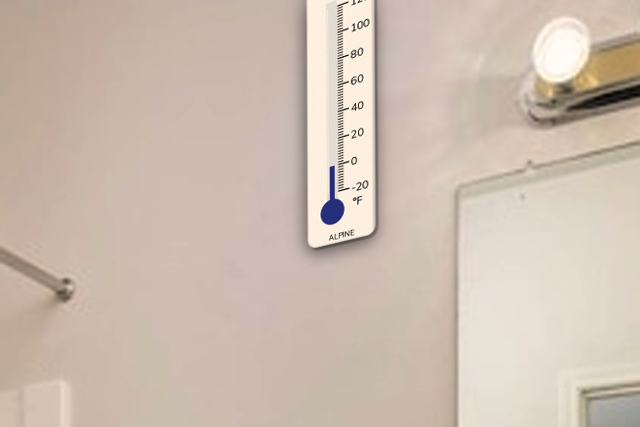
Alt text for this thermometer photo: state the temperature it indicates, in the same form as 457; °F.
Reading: 0; °F
